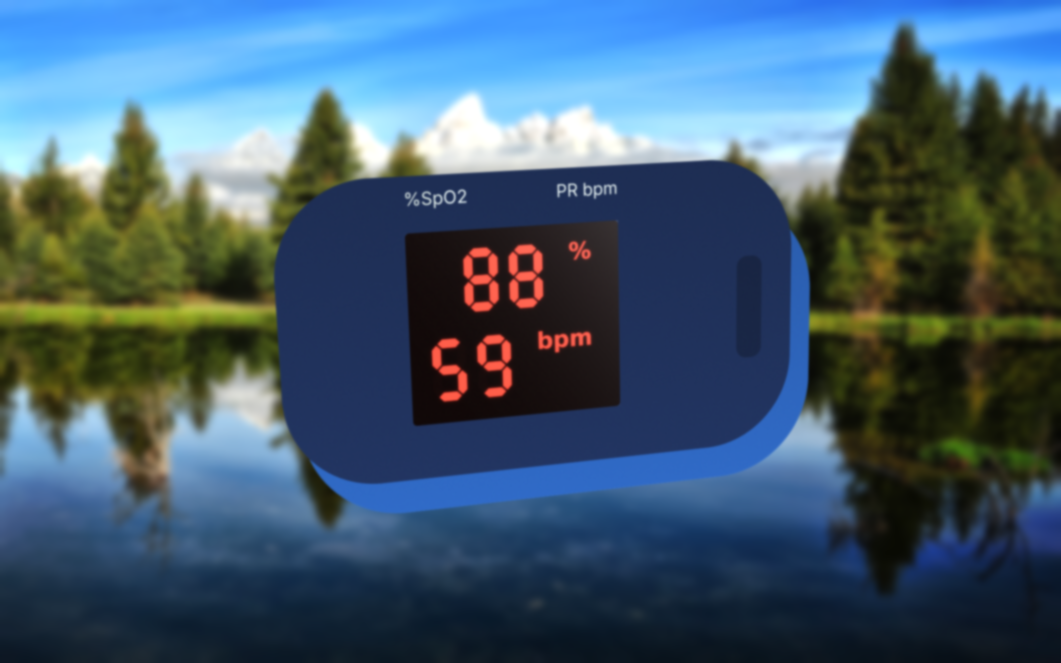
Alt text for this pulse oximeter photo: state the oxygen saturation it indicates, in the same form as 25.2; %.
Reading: 88; %
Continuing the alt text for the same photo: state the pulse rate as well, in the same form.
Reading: 59; bpm
